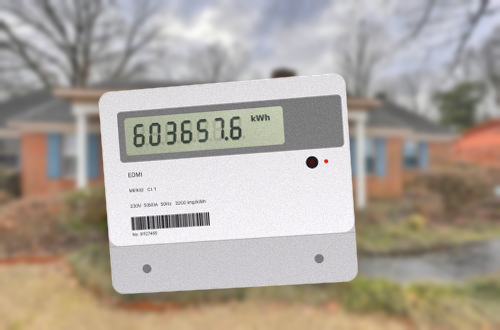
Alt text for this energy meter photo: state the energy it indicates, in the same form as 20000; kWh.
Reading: 603657.6; kWh
